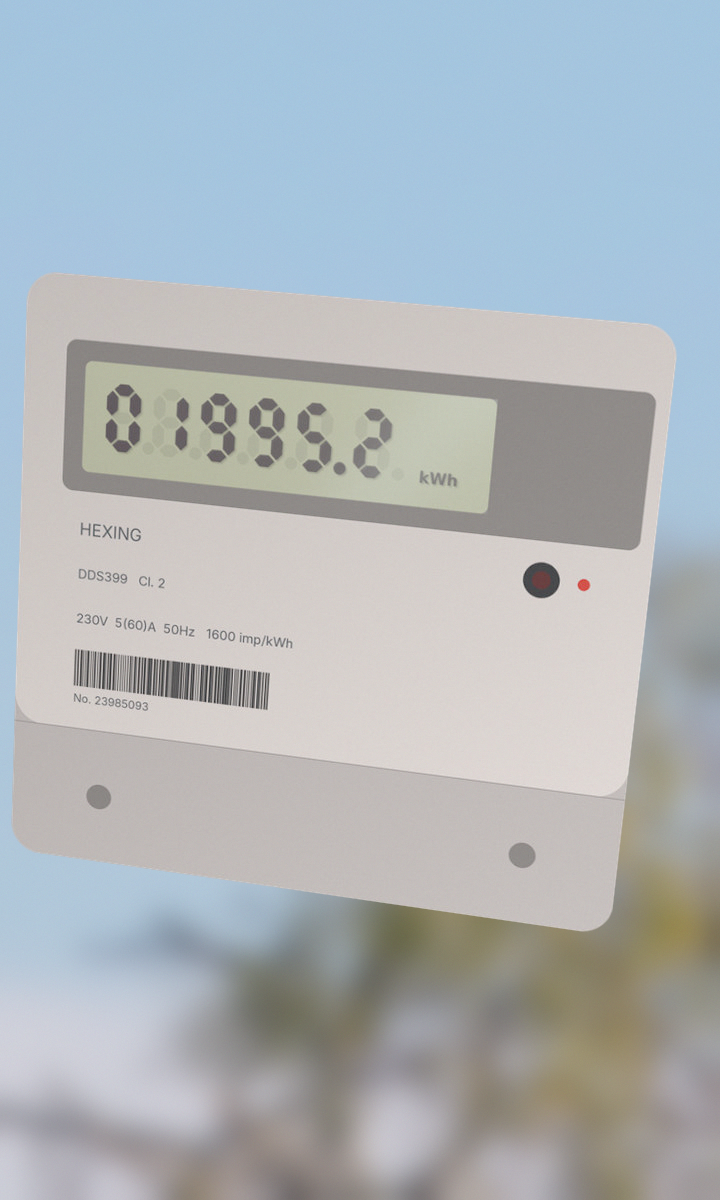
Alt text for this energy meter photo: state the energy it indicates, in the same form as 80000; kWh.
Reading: 1995.2; kWh
